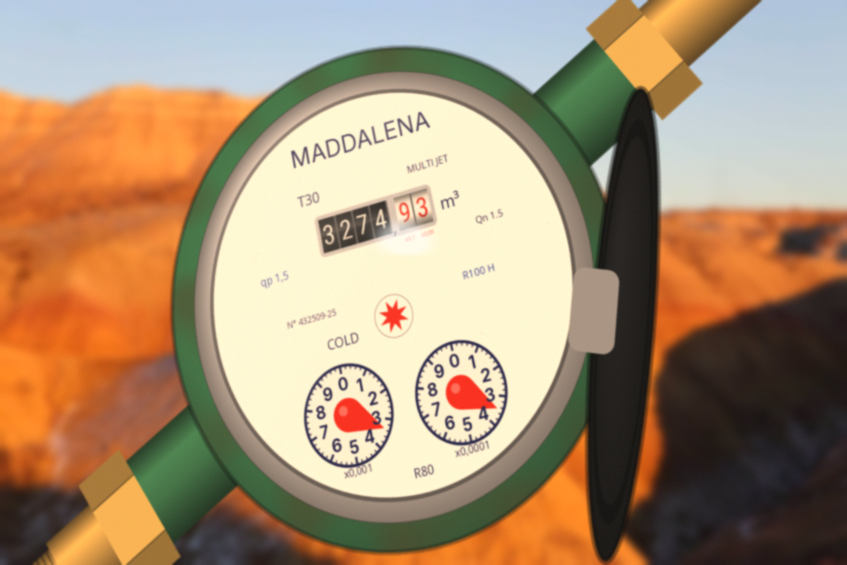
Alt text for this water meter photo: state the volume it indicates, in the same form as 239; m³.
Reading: 3274.9333; m³
